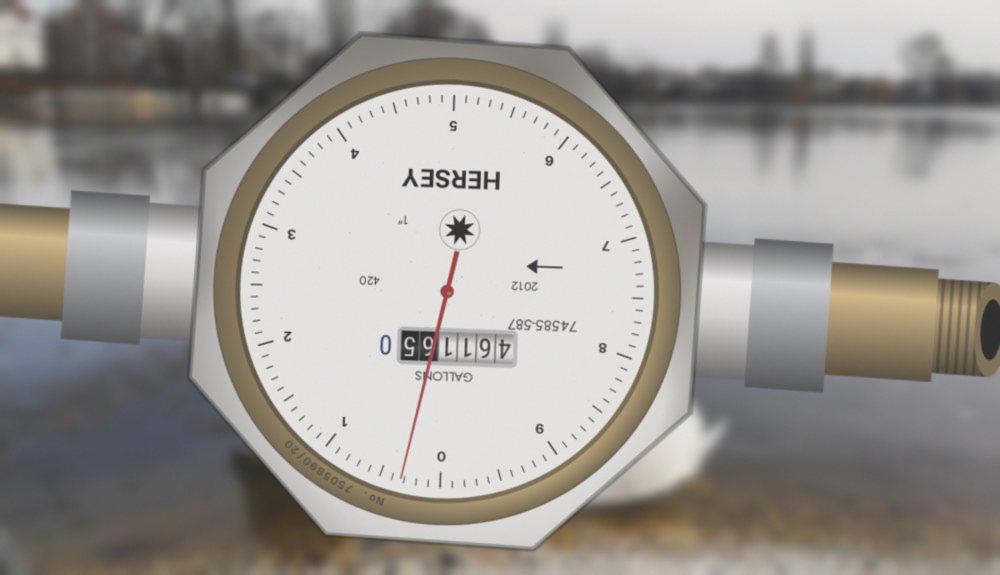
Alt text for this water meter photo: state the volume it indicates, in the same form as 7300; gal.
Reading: 4611650.3; gal
